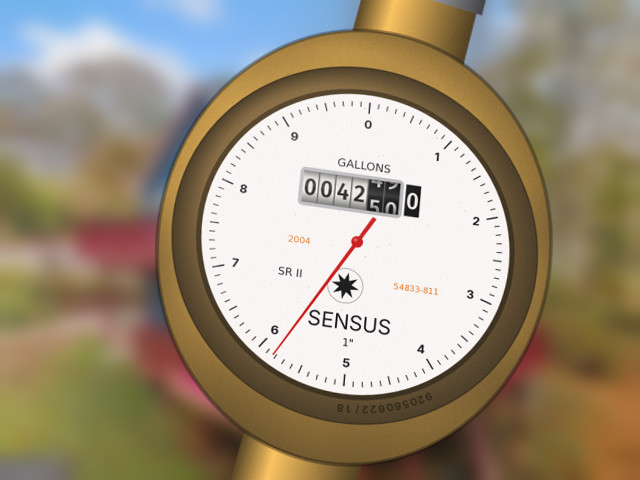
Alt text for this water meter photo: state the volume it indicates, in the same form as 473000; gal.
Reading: 42495.8; gal
